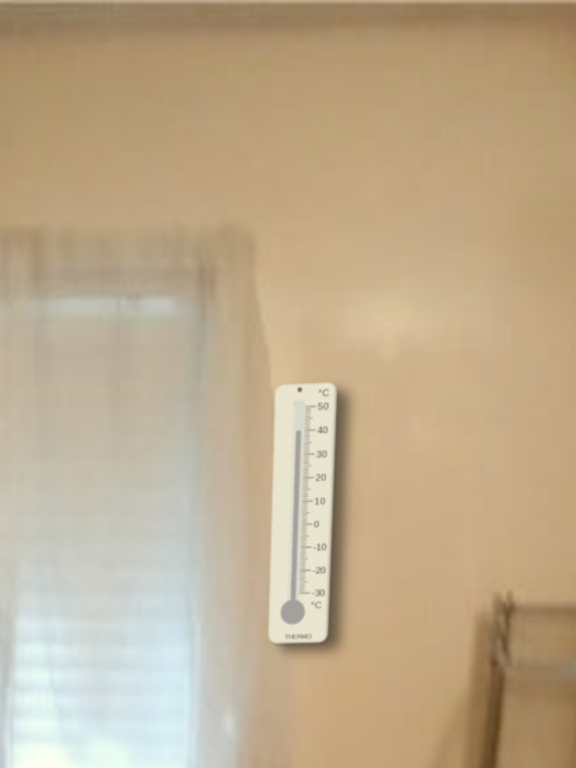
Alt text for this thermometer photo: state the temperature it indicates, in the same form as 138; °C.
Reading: 40; °C
